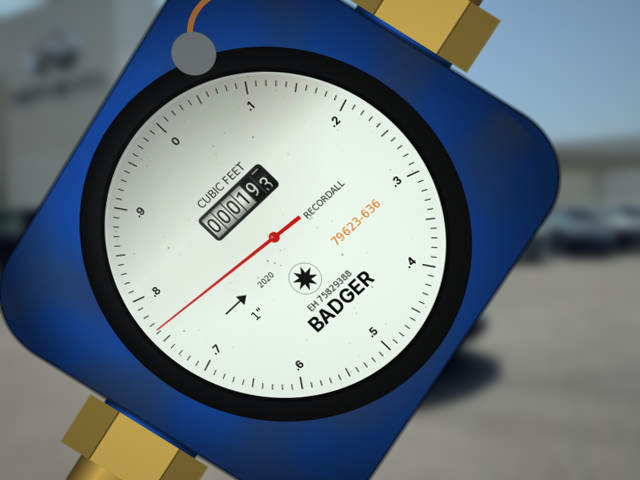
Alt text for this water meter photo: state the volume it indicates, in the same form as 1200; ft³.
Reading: 192.76; ft³
